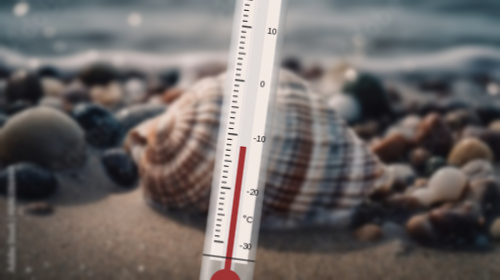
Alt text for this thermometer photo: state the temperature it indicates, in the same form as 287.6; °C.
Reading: -12; °C
